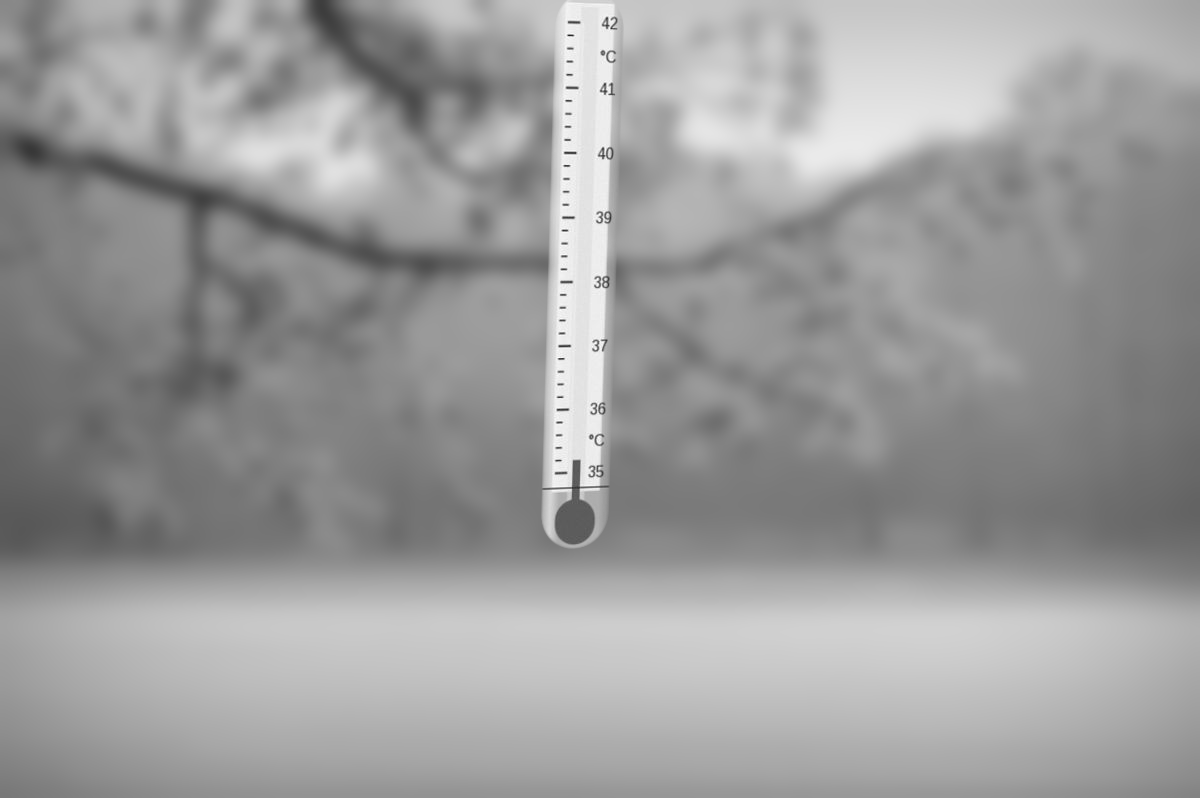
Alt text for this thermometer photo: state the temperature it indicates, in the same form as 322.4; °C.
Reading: 35.2; °C
